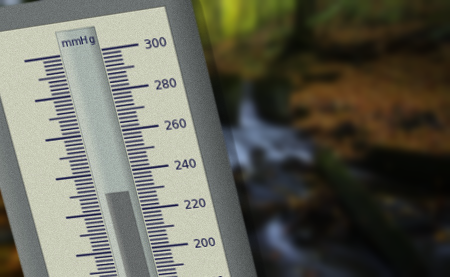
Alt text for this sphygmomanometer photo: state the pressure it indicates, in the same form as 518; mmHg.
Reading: 230; mmHg
